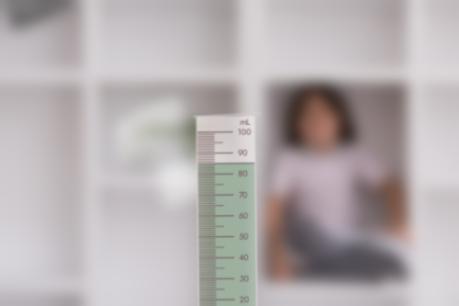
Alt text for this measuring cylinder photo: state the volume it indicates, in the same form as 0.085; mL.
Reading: 85; mL
